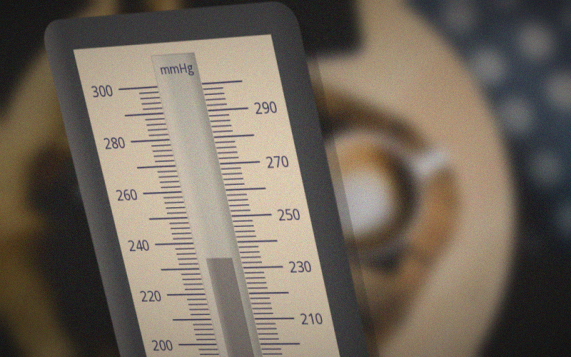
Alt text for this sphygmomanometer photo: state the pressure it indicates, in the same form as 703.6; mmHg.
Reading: 234; mmHg
